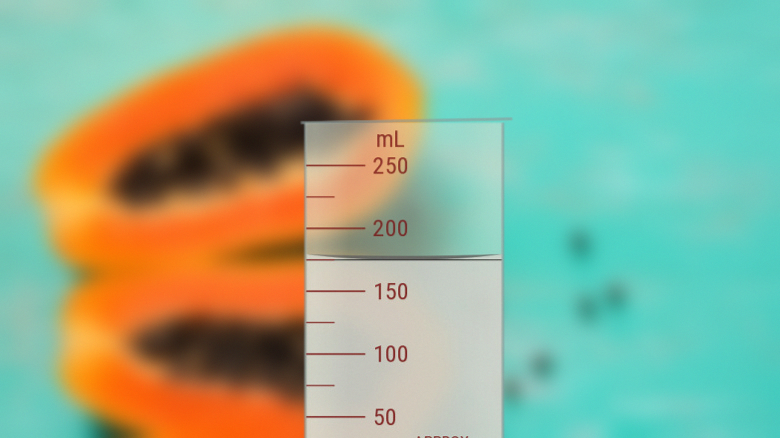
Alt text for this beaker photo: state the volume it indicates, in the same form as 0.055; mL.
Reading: 175; mL
